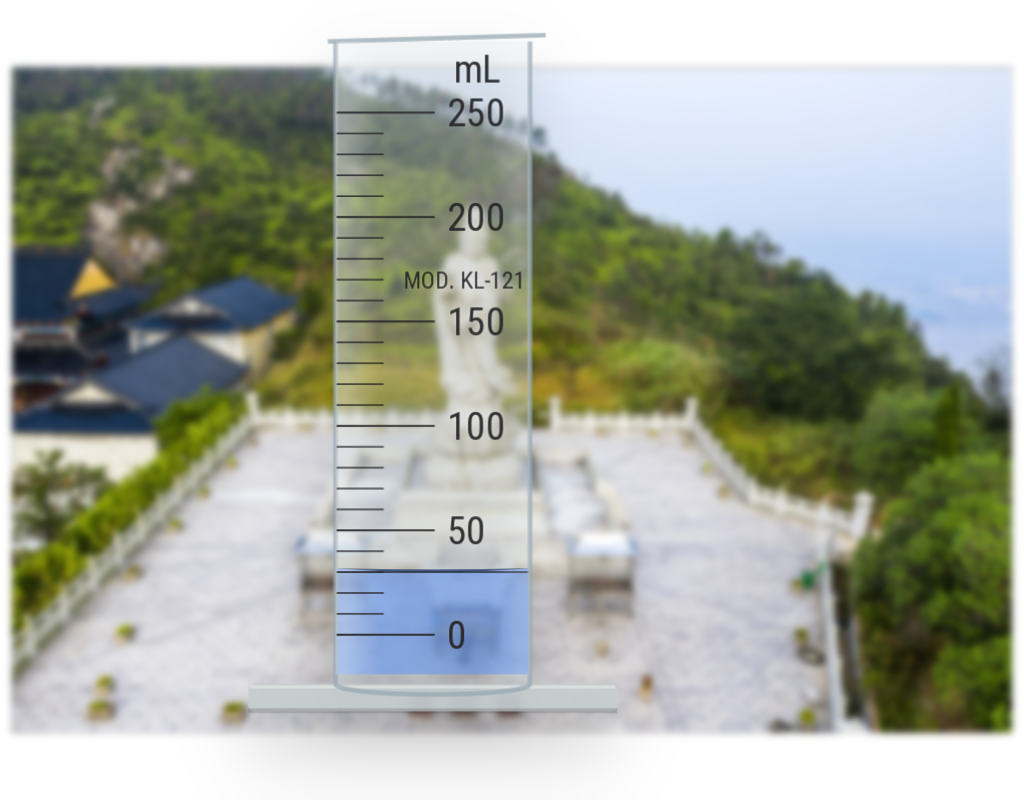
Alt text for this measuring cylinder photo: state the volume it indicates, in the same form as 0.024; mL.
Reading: 30; mL
